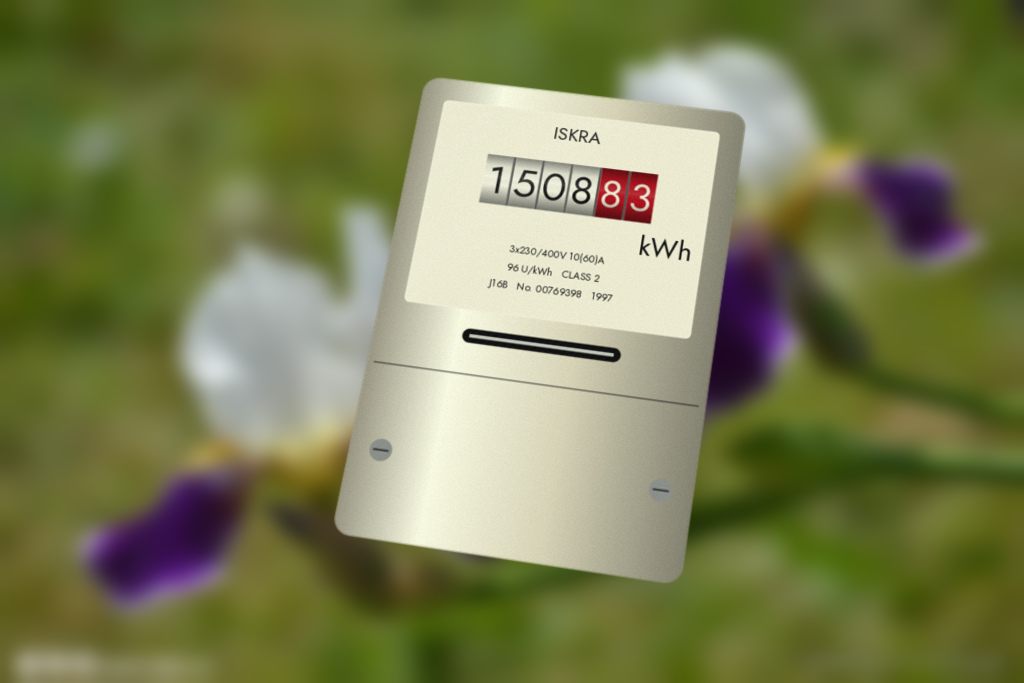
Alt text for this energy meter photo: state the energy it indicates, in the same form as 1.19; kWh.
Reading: 1508.83; kWh
